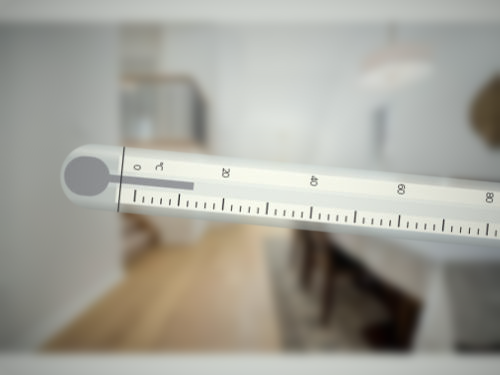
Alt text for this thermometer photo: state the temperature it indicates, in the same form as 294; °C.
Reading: 13; °C
